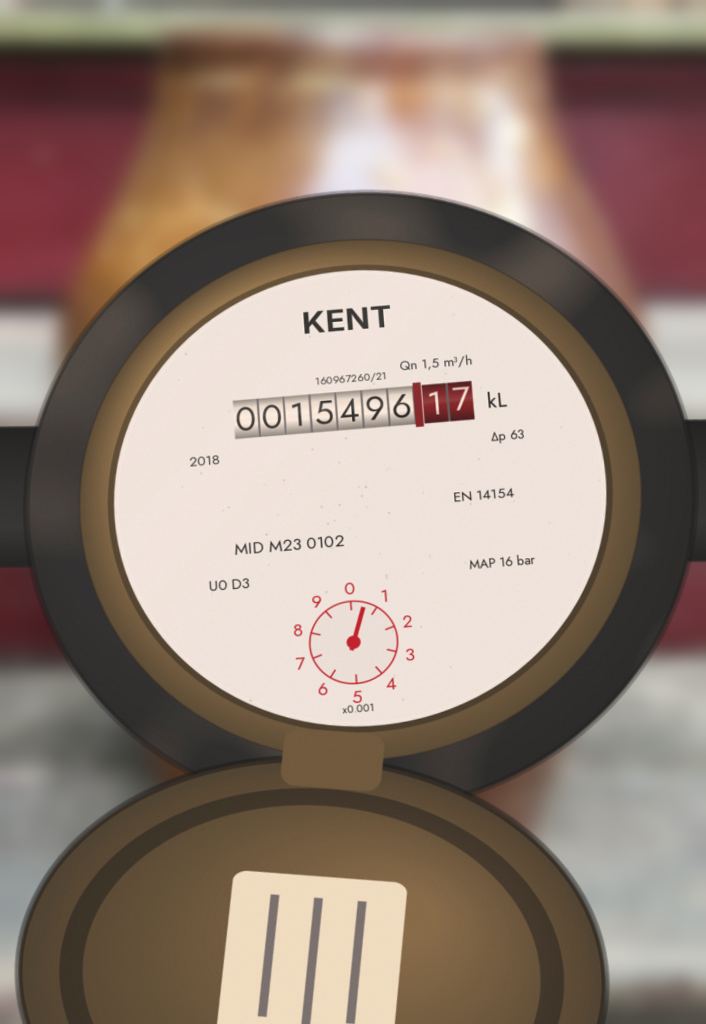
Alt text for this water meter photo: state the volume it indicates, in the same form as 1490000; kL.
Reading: 15496.170; kL
